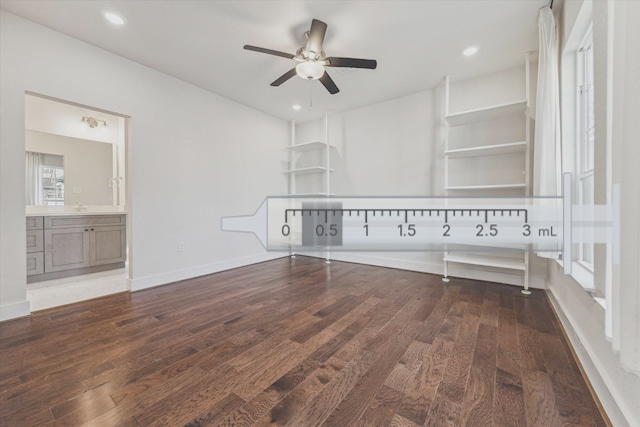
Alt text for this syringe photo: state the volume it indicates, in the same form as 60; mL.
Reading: 0.2; mL
